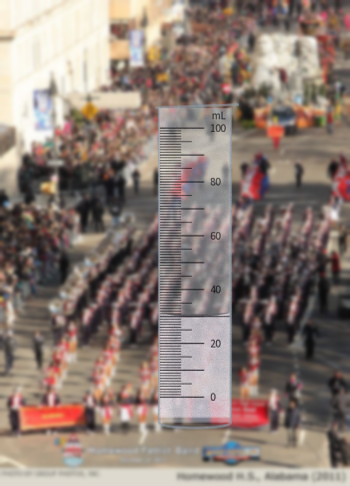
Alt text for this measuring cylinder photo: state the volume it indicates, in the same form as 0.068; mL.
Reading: 30; mL
